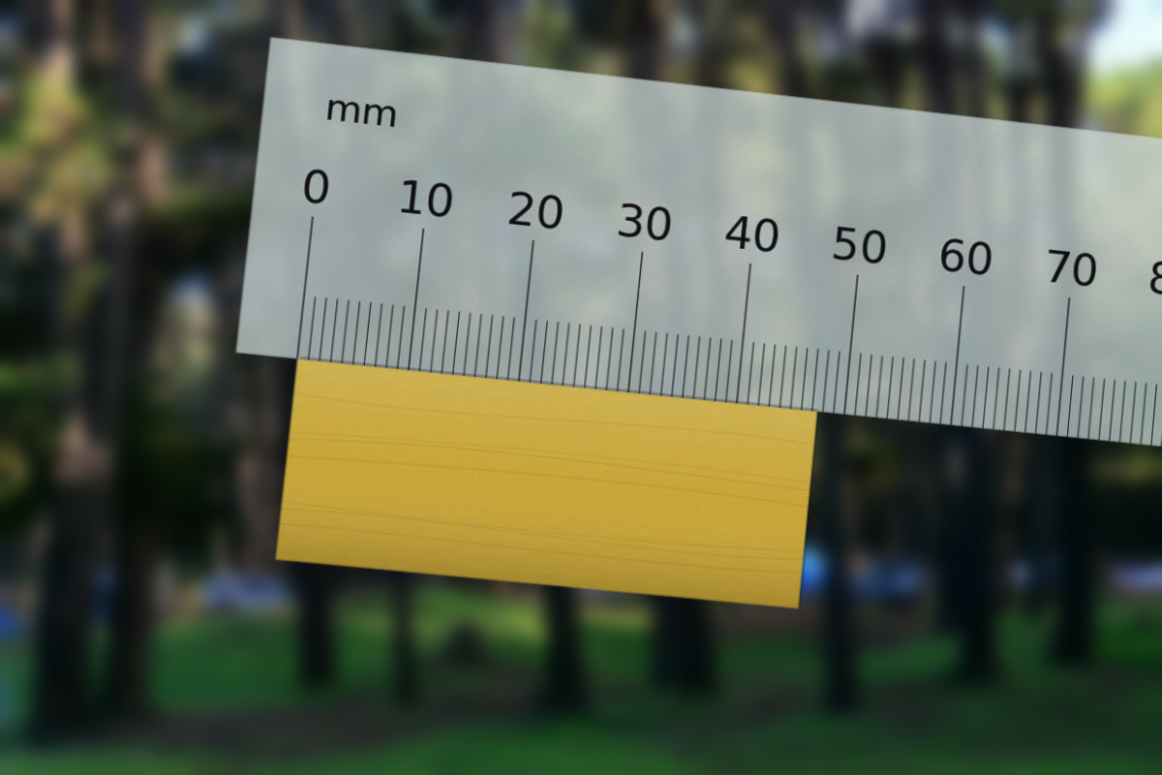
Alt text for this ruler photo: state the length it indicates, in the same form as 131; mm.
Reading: 47.5; mm
